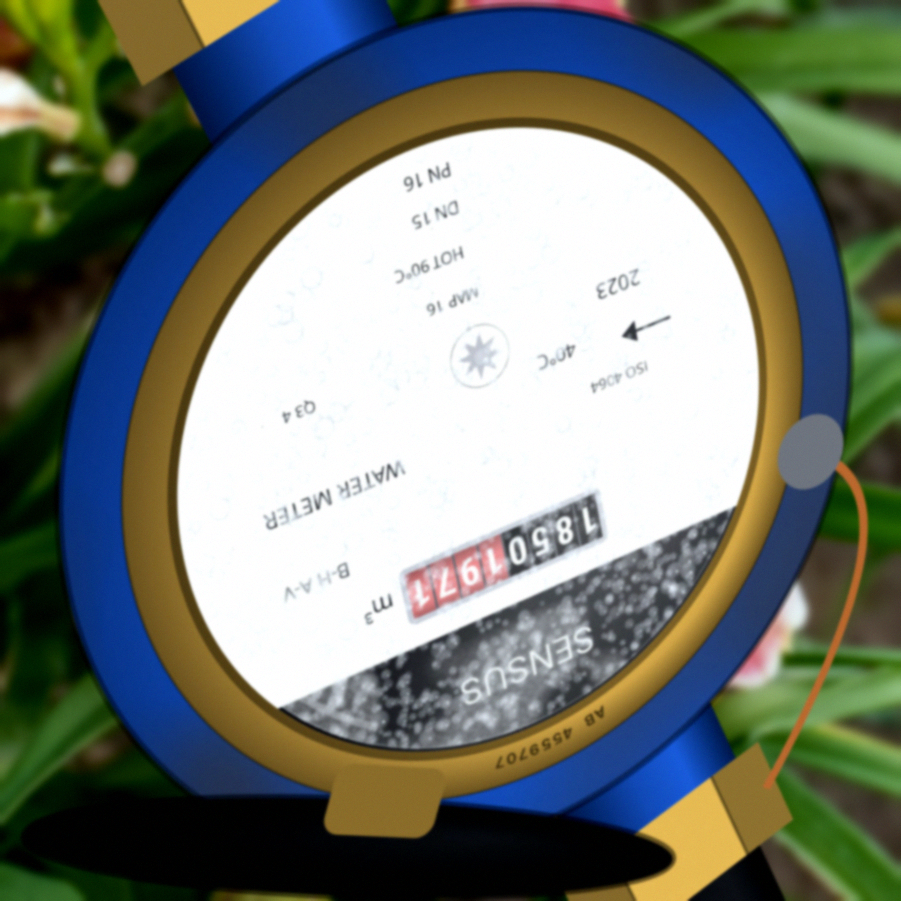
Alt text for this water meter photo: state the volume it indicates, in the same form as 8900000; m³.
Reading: 1850.1971; m³
